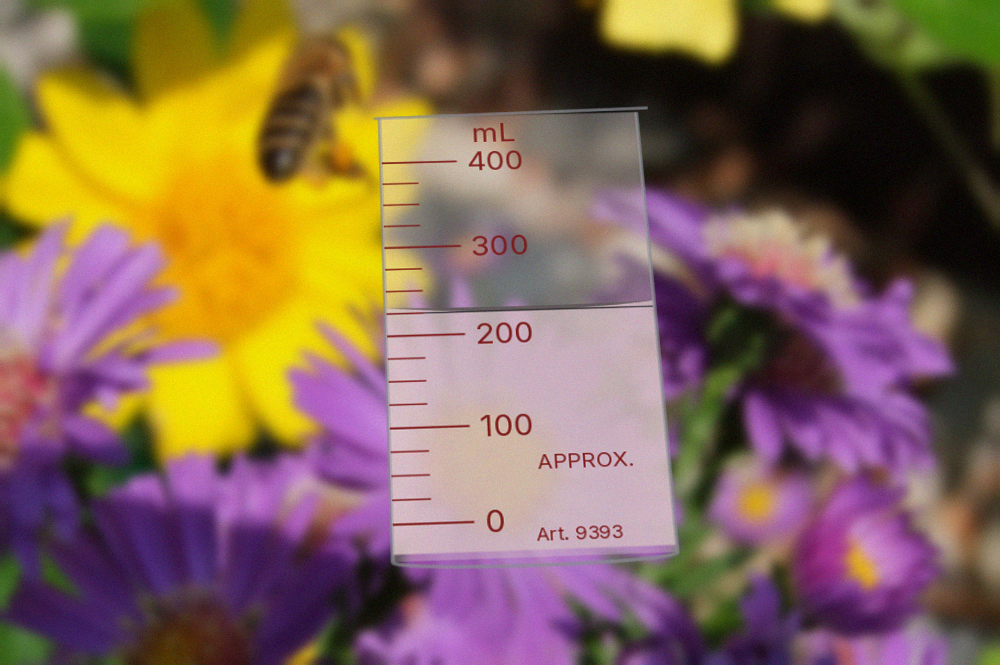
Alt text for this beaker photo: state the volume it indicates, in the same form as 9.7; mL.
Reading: 225; mL
